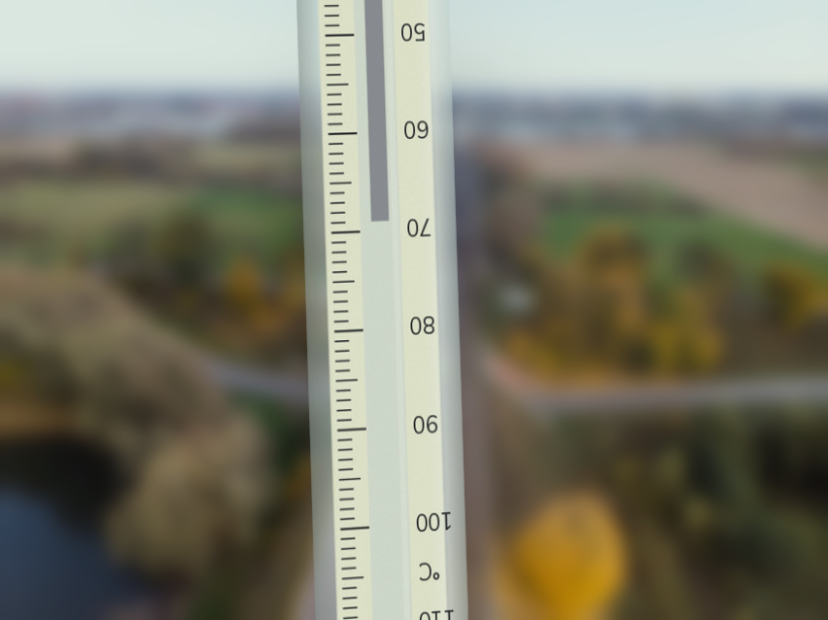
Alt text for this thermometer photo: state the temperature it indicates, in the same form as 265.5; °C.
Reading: 69; °C
